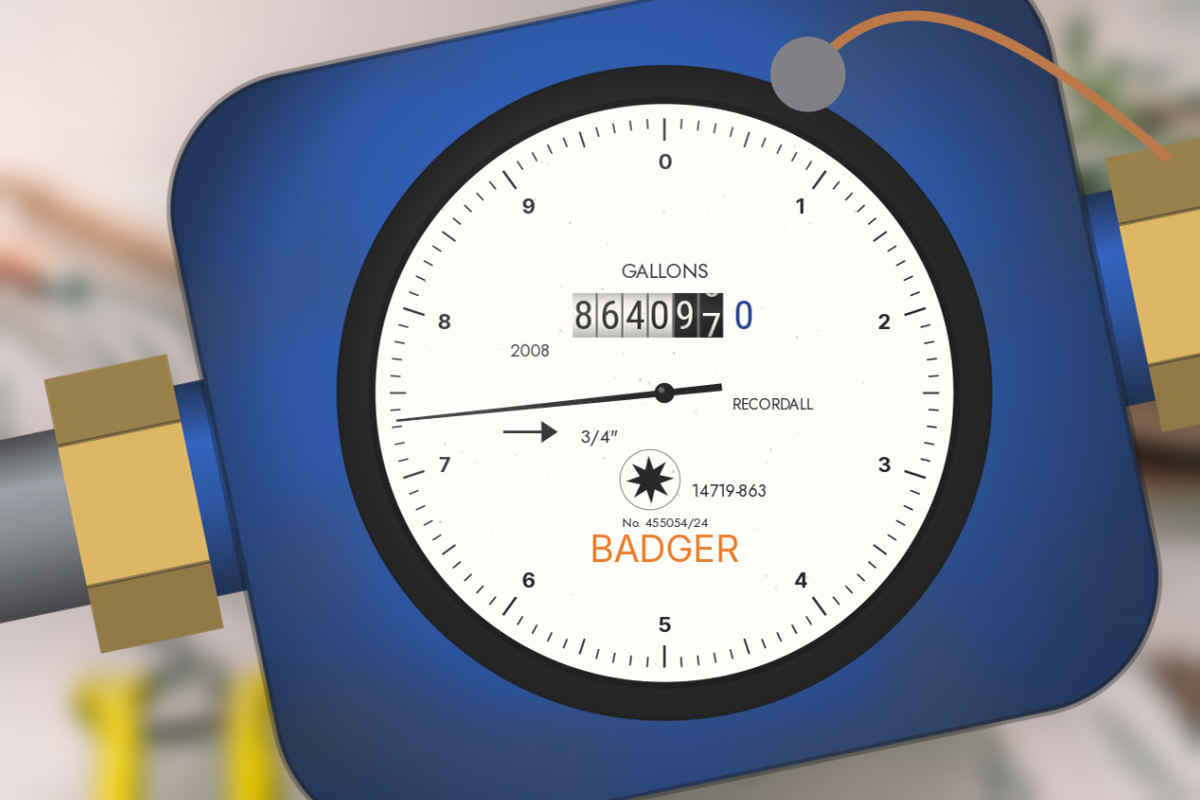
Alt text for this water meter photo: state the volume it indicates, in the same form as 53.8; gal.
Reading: 8640967.3; gal
